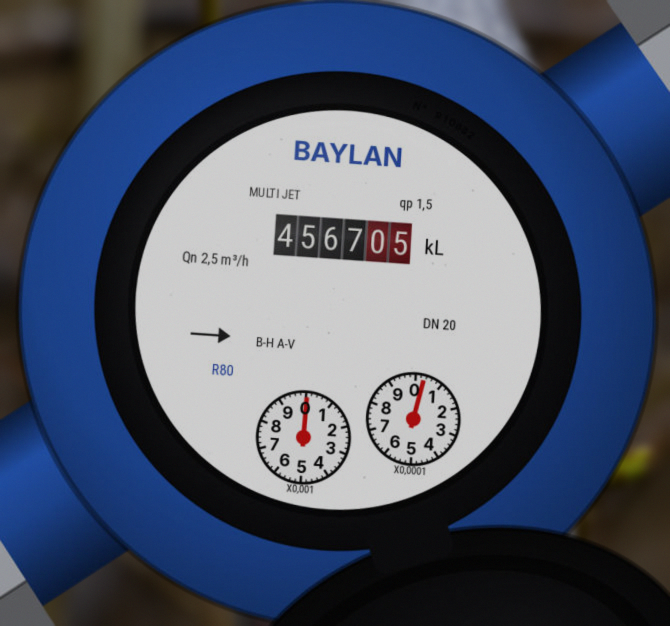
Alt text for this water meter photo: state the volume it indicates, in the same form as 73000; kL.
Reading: 4567.0500; kL
